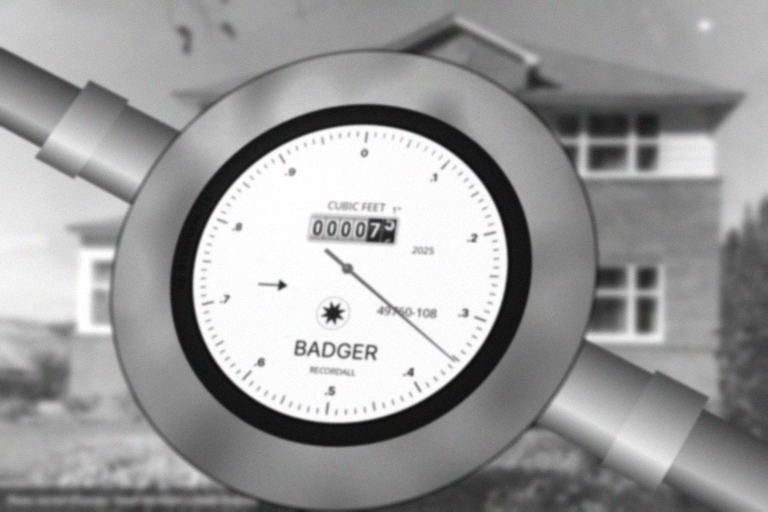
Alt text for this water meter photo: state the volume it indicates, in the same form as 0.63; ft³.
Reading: 75.35; ft³
